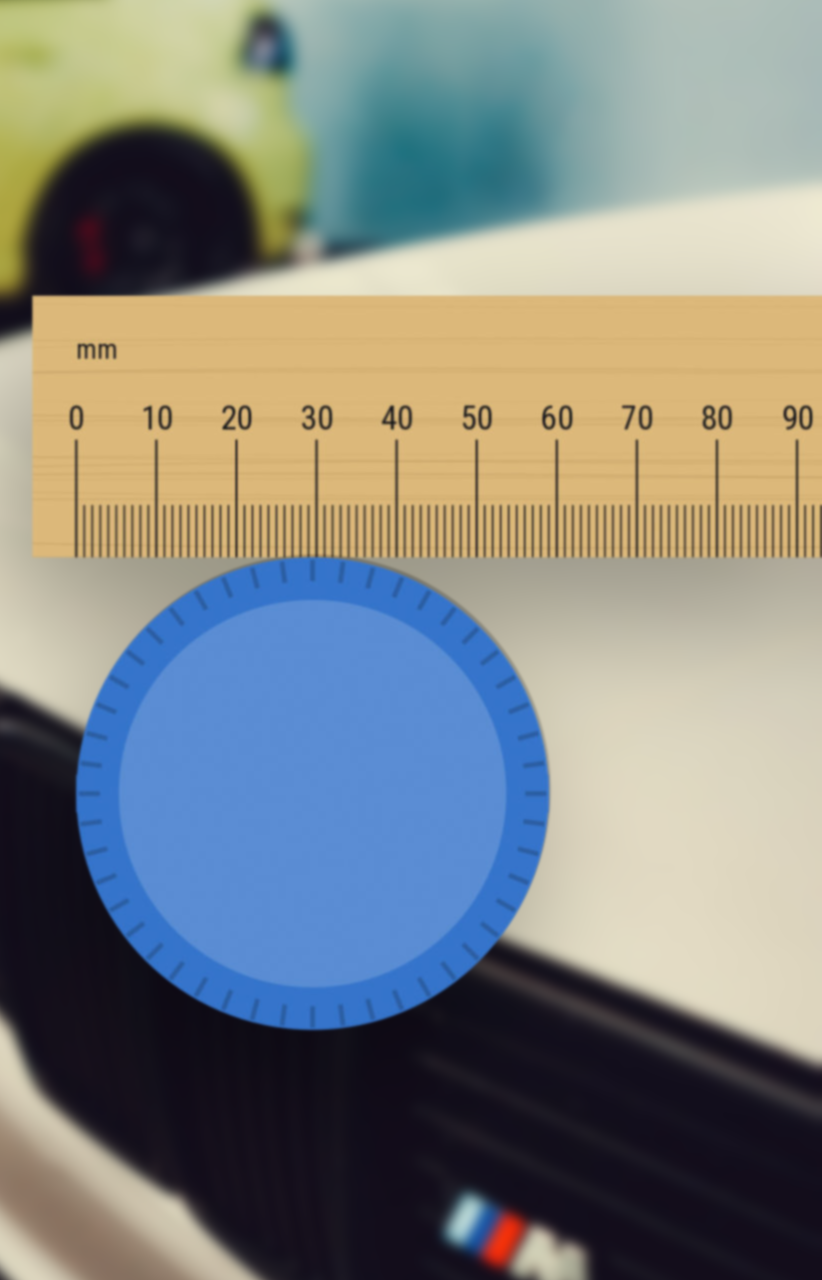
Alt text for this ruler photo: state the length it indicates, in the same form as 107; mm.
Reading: 59; mm
